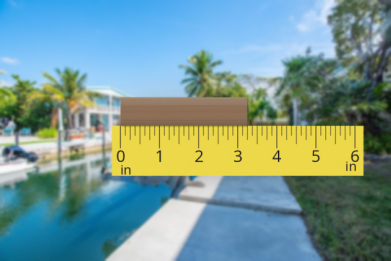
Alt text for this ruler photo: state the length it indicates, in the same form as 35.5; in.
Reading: 3.25; in
